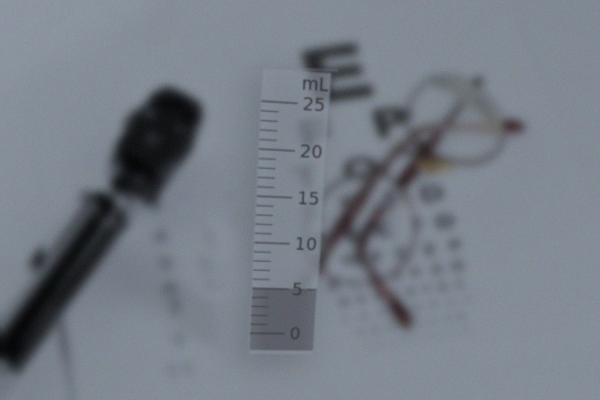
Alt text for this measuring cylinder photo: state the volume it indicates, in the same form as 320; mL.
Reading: 5; mL
